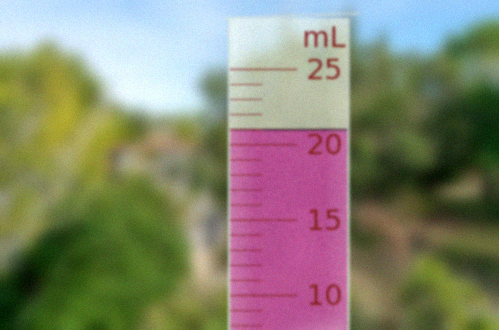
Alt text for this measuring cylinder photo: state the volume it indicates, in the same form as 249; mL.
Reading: 21; mL
